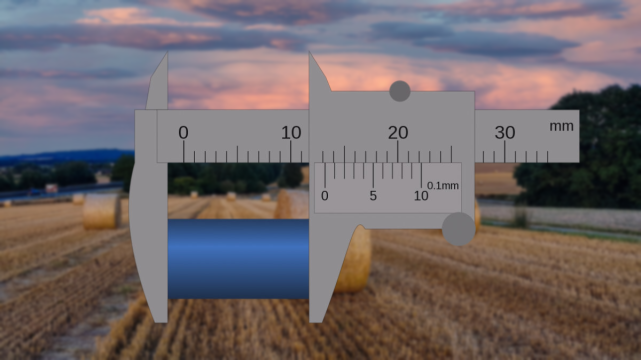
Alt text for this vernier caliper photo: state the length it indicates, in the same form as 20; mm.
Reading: 13.2; mm
